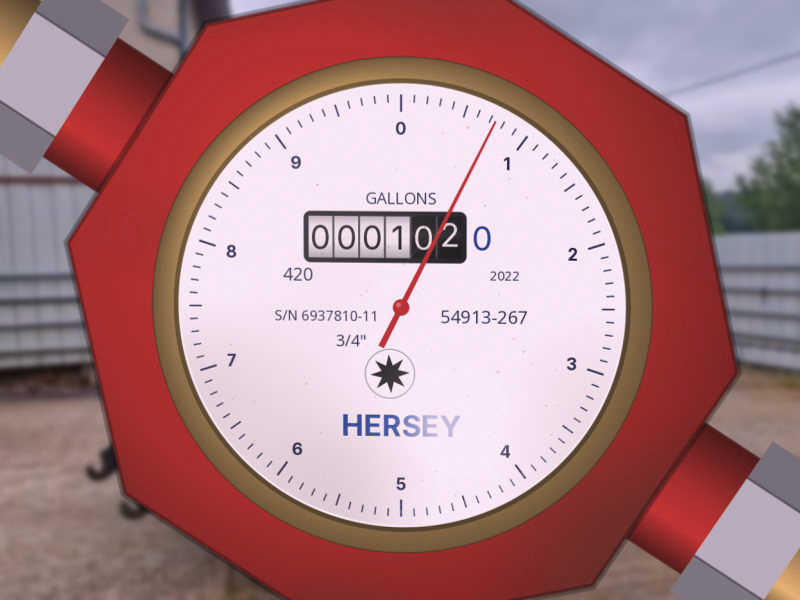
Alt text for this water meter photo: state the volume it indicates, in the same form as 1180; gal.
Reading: 1020.7; gal
